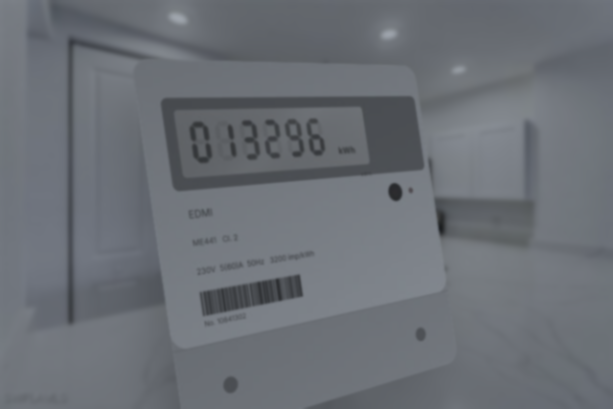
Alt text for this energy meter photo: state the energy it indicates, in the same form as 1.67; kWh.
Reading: 13296; kWh
